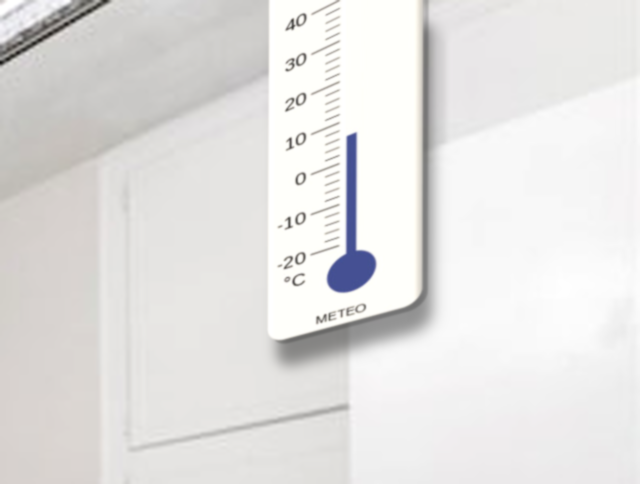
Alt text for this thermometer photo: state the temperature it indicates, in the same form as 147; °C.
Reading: 6; °C
